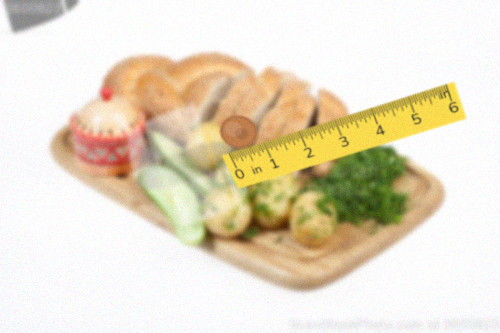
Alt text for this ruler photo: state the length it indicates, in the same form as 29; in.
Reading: 1; in
